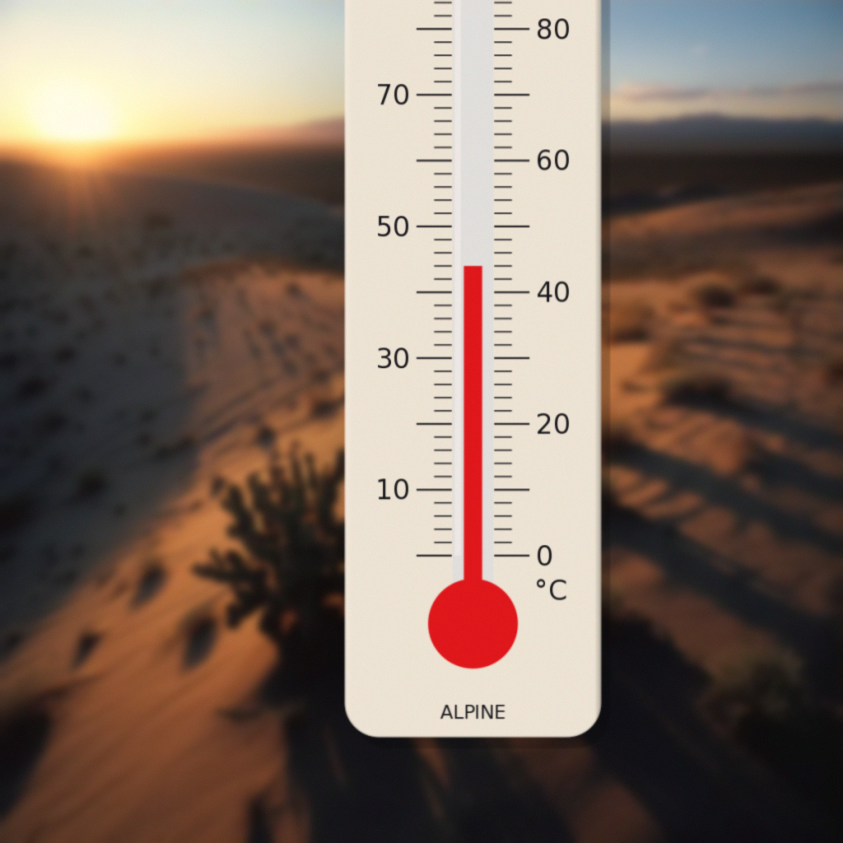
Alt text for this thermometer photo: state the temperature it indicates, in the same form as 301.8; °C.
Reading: 44; °C
